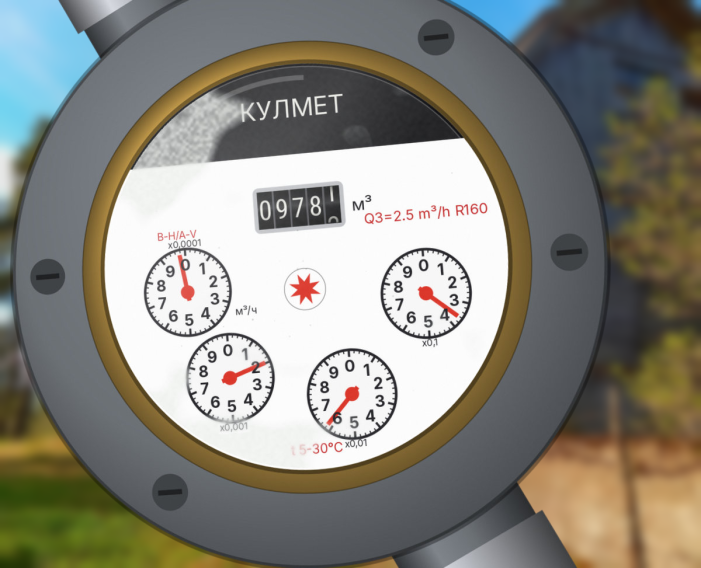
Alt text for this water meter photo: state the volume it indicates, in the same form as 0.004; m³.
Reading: 9781.3619; m³
